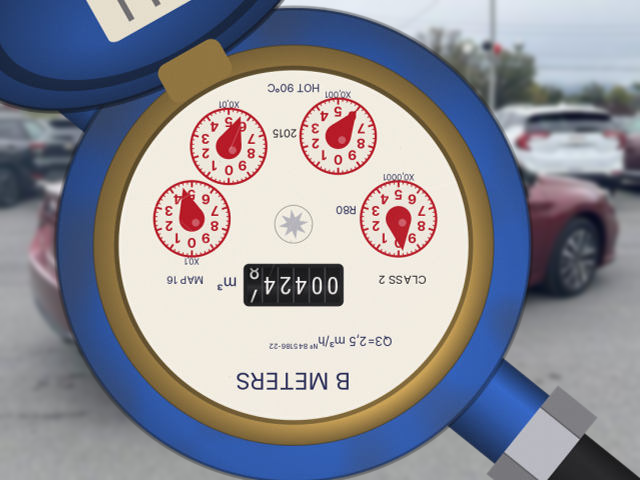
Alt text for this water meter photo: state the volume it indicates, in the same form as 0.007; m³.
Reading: 4247.4559; m³
